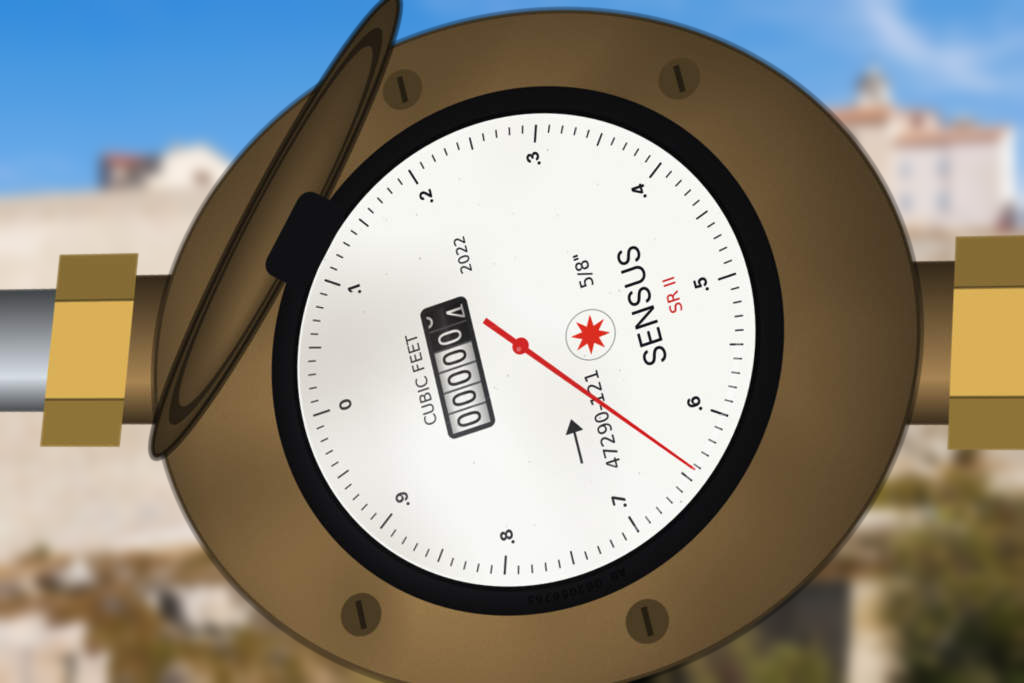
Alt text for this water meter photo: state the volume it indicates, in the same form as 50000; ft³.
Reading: 3.64; ft³
